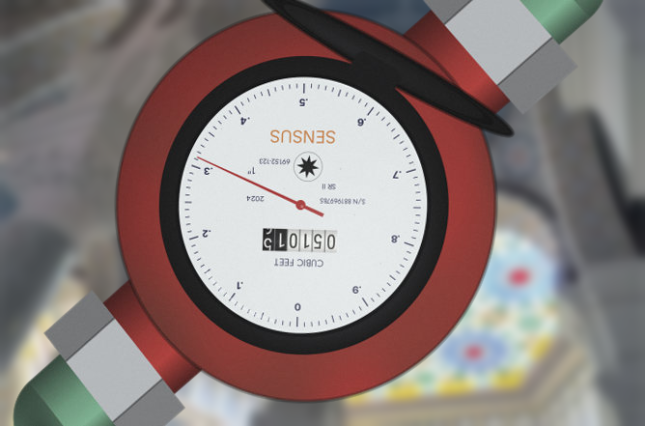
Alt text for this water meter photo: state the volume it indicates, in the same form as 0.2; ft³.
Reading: 51015.31; ft³
